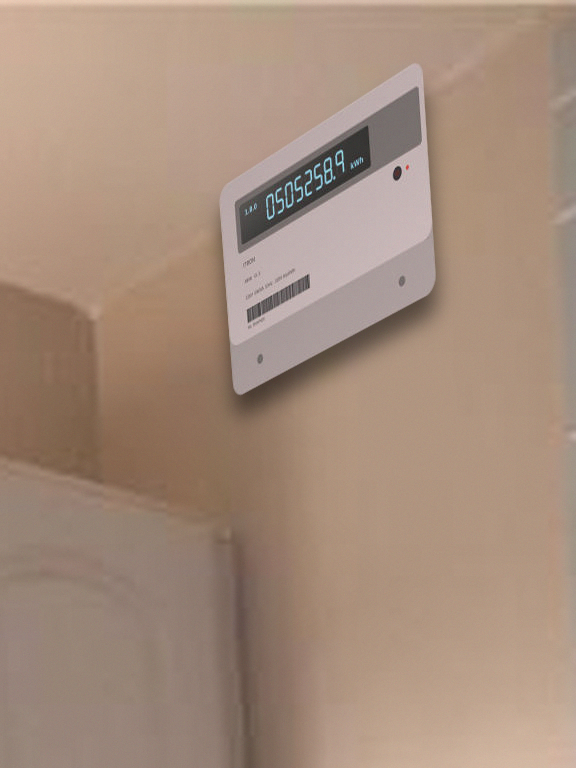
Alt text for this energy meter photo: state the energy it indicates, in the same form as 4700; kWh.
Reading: 505258.9; kWh
